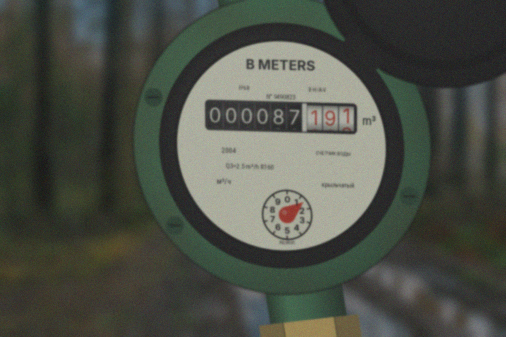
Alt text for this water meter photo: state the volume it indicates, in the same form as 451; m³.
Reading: 87.1911; m³
